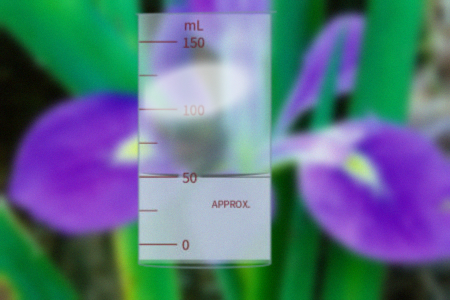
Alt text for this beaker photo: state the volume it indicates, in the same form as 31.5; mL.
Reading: 50; mL
